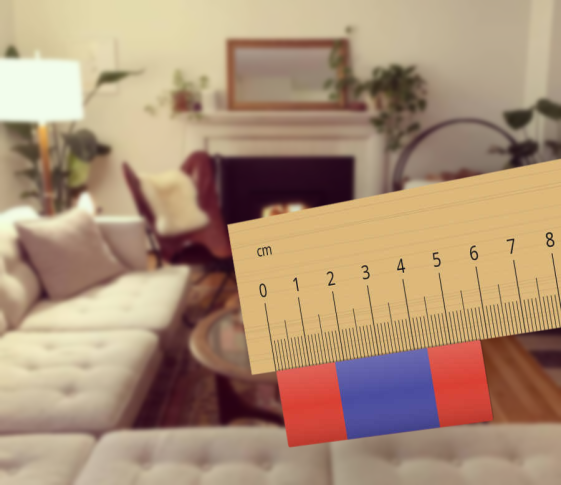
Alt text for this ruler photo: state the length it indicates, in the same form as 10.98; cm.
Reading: 5.8; cm
